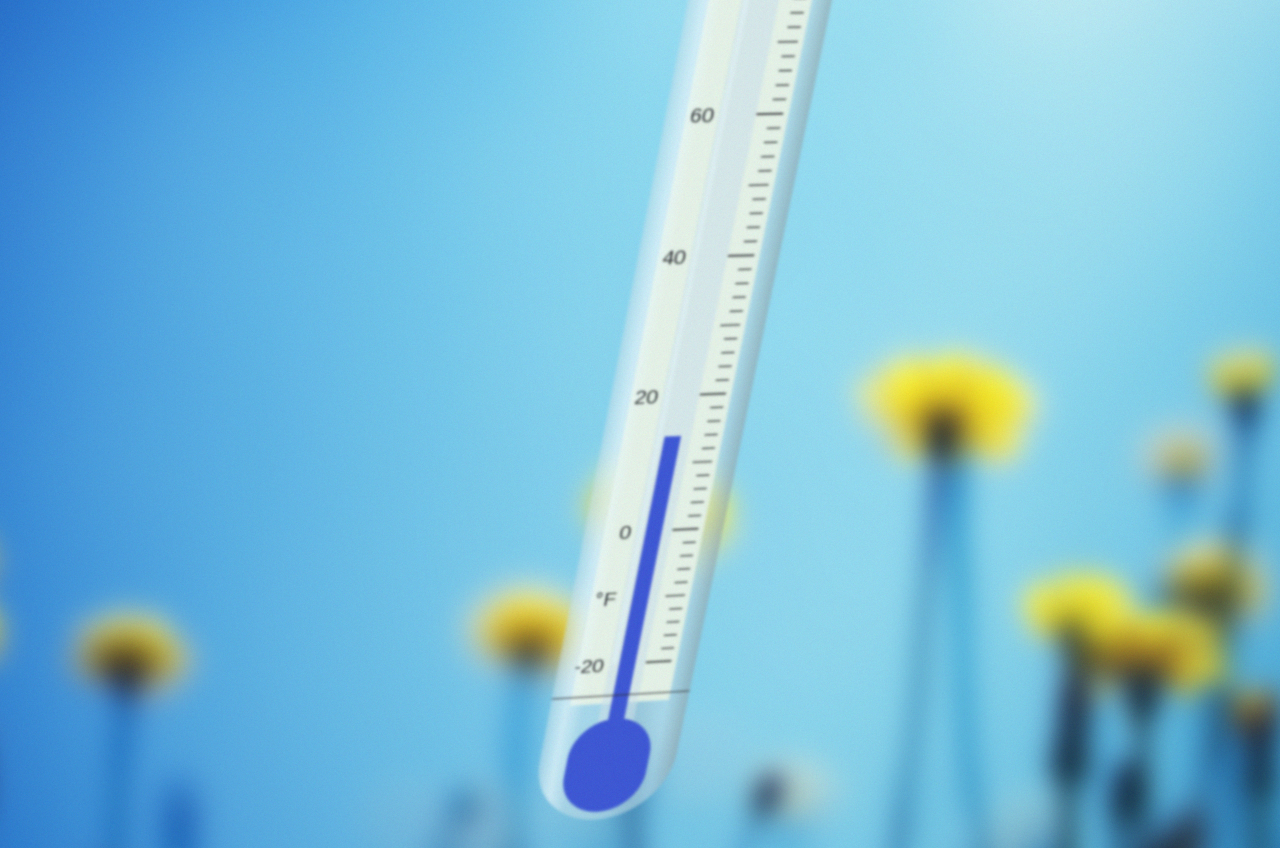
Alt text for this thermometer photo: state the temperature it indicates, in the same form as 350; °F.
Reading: 14; °F
